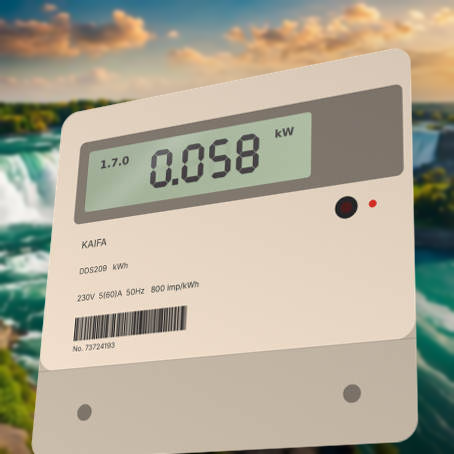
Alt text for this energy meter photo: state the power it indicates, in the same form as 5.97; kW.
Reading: 0.058; kW
